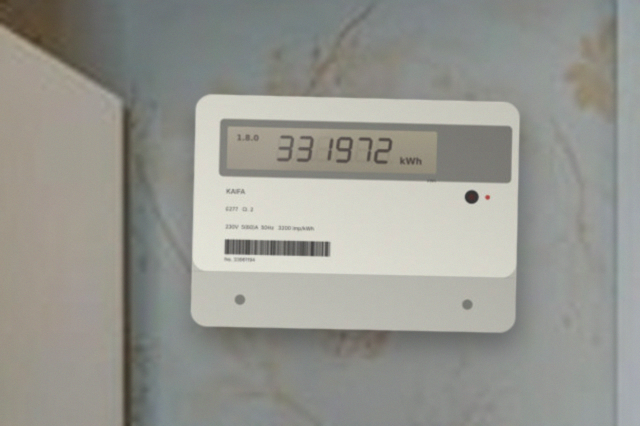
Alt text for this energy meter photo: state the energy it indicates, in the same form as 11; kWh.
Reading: 331972; kWh
